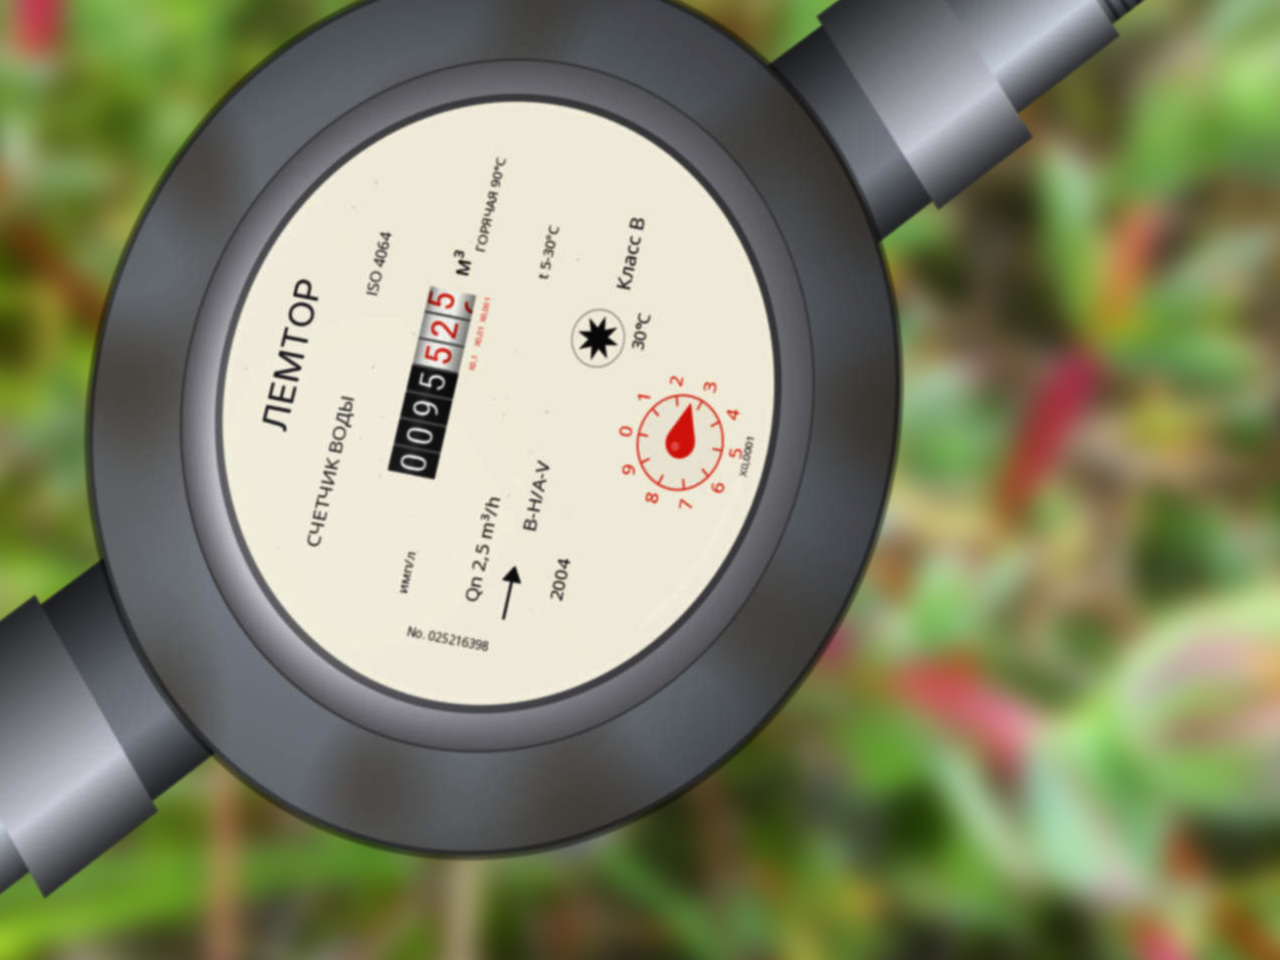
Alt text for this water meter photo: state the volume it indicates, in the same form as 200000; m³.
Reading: 95.5252; m³
